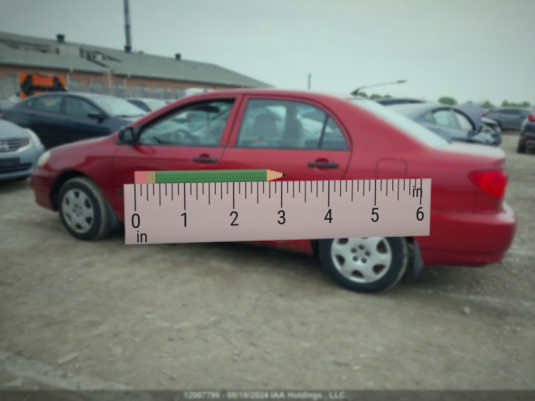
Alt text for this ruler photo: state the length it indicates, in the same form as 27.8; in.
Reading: 3.125; in
